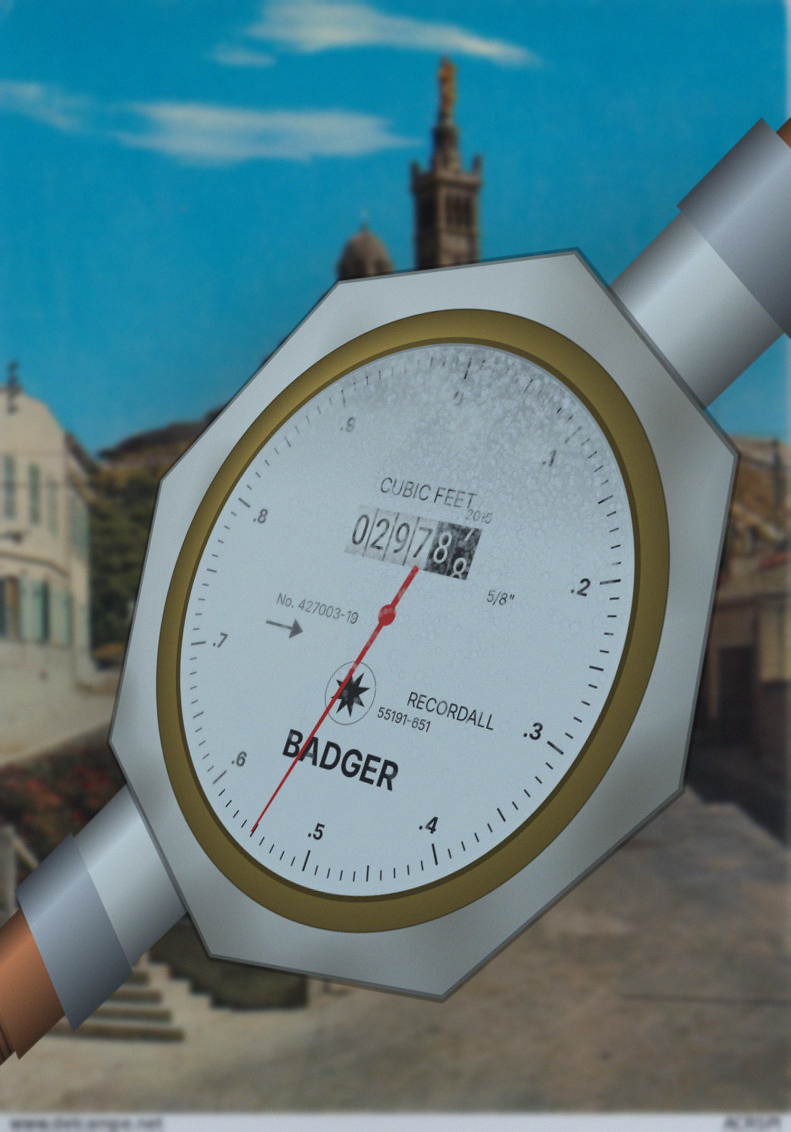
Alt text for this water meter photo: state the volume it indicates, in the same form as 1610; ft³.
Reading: 29787.55; ft³
